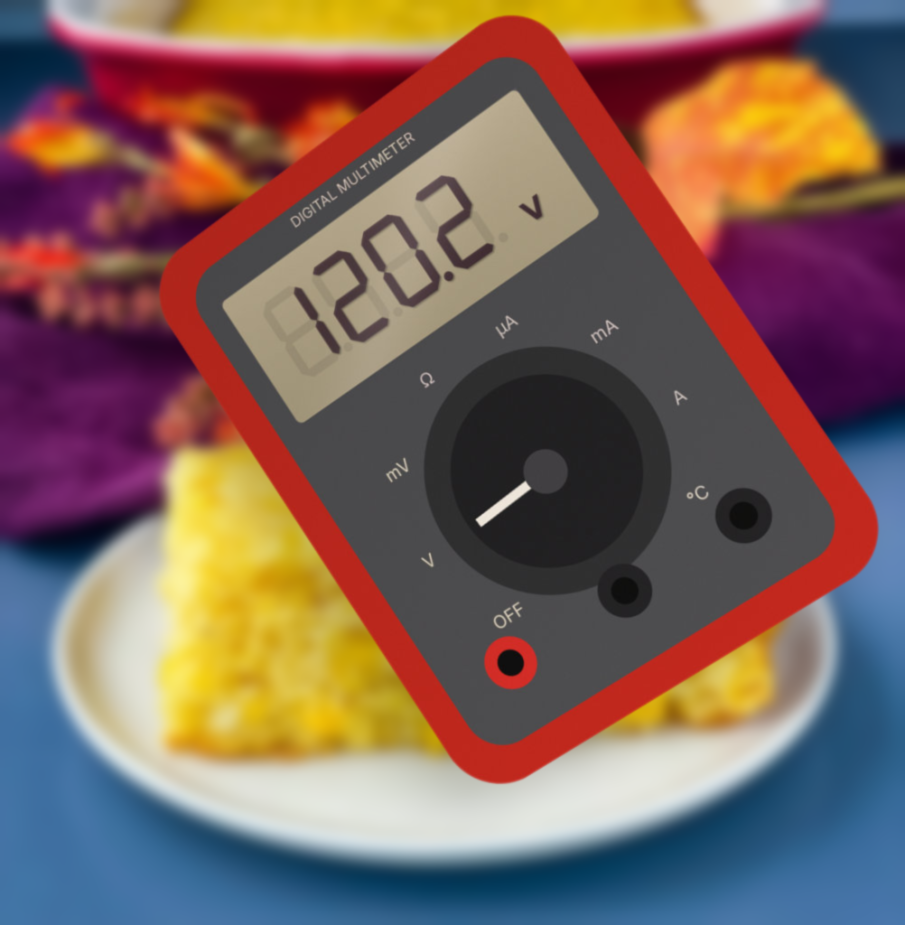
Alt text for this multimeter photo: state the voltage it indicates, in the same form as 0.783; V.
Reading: 120.2; V
